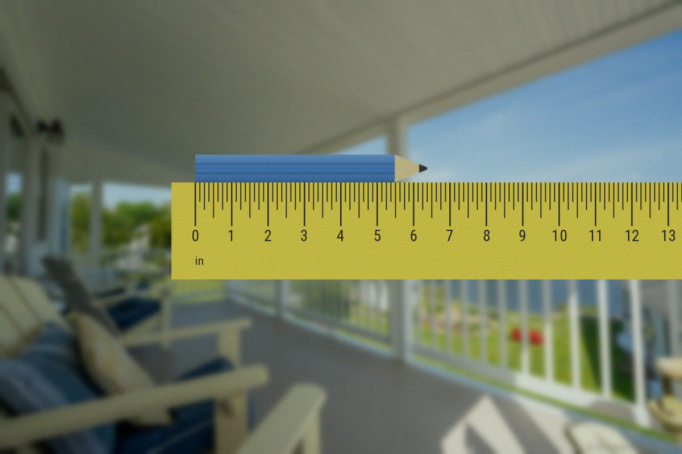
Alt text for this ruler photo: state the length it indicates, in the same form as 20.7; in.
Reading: 6.375; in
